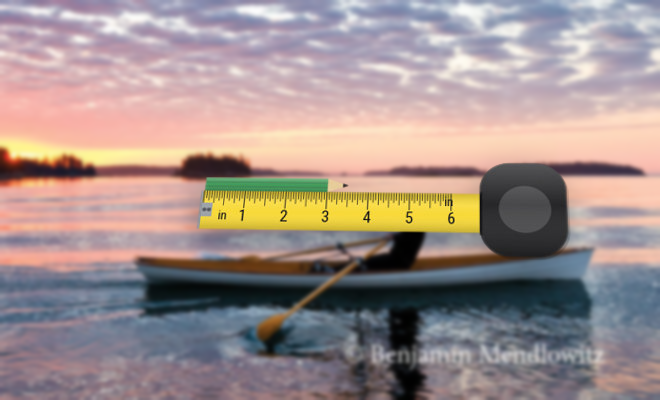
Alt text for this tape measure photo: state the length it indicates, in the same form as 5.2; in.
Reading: 3.5; in
